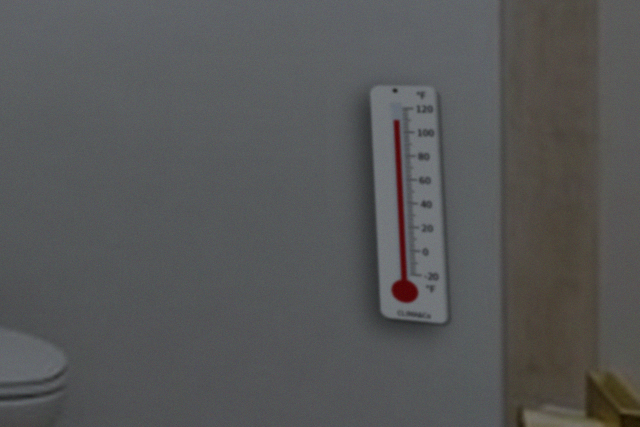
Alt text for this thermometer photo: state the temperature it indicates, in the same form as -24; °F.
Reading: 110; °F
